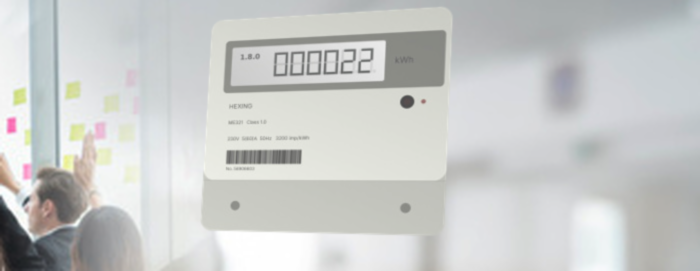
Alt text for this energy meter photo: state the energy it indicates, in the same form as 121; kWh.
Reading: 22; kWh
